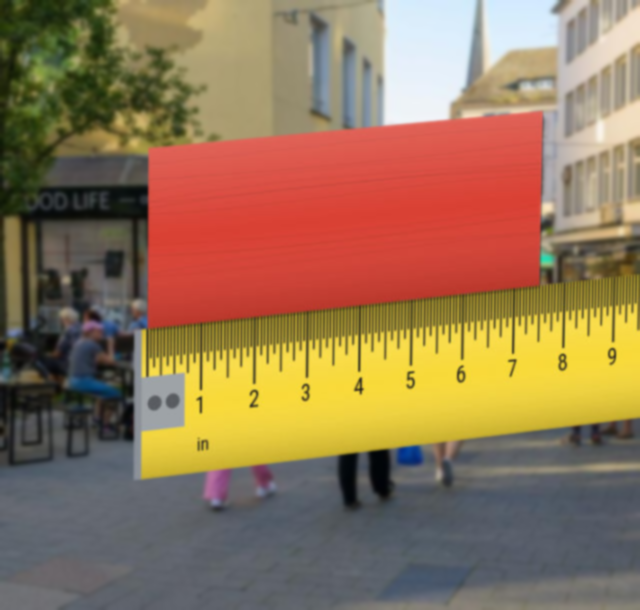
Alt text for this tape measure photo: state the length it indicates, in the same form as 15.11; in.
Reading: 7.5; in
